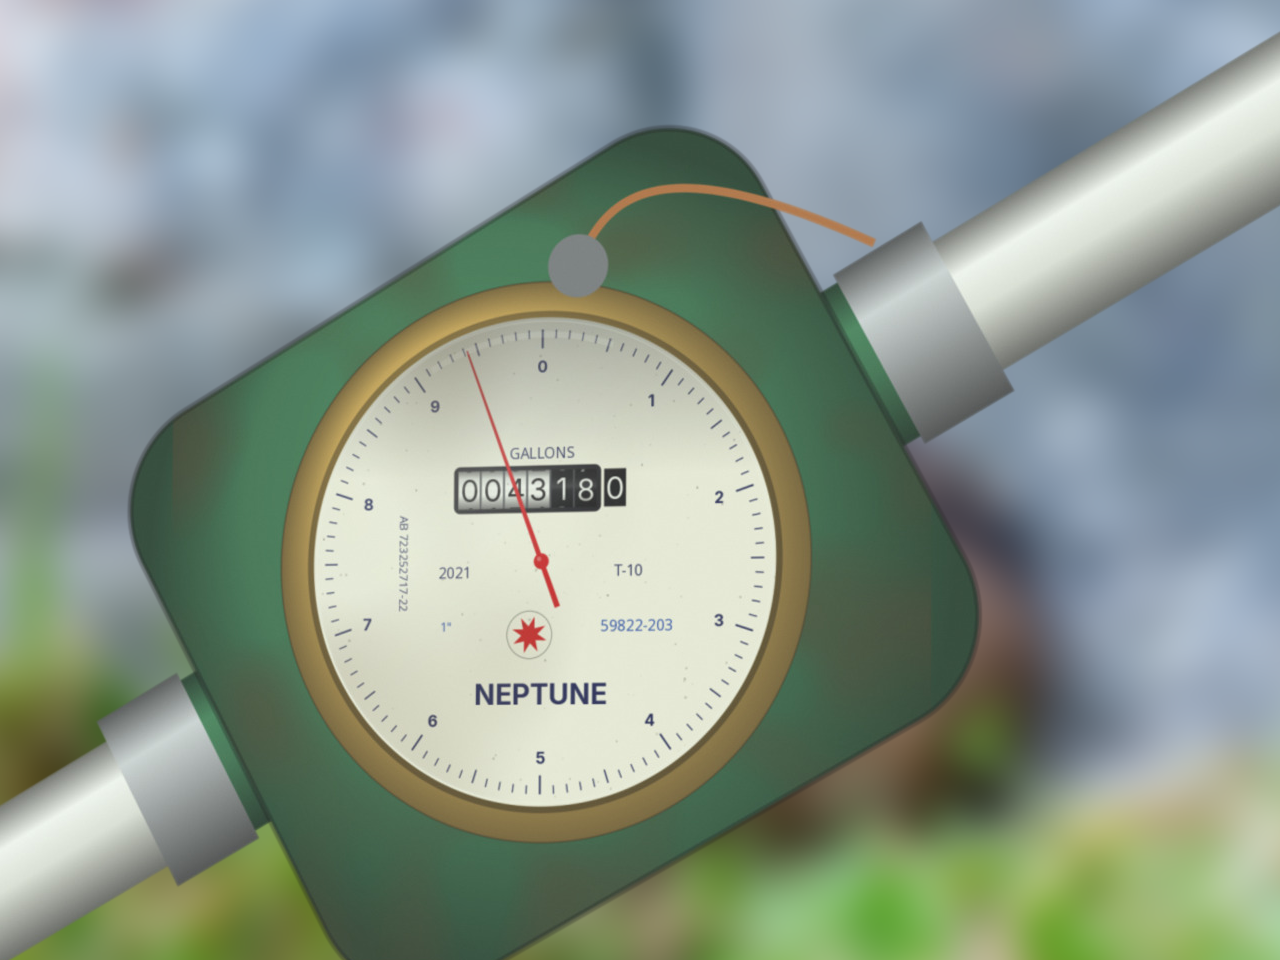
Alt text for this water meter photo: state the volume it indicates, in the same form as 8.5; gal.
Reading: 43179.4; gal
